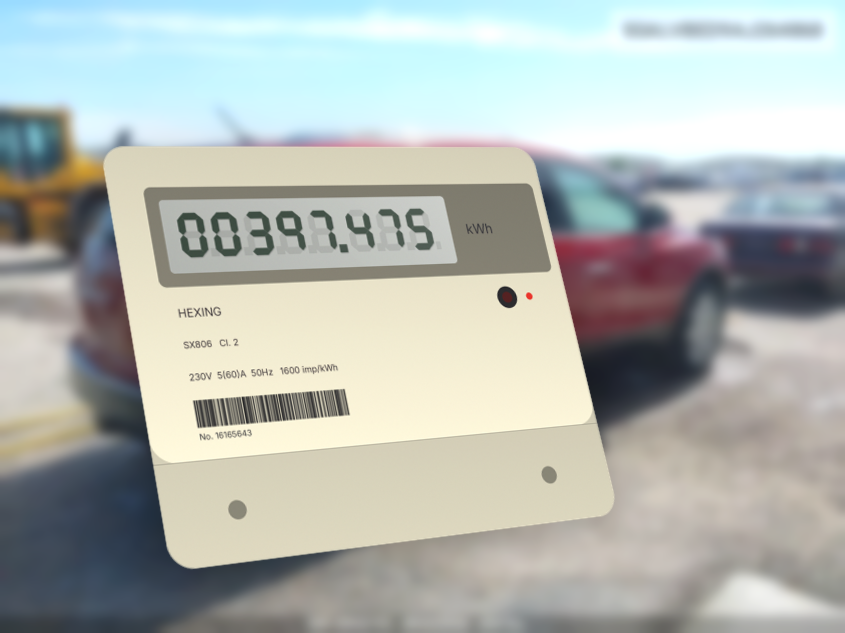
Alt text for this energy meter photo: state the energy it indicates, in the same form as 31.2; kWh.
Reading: 397.475; kWh
